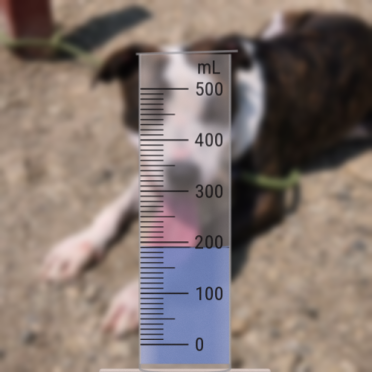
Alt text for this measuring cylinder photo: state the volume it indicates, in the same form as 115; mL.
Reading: 190; mL
